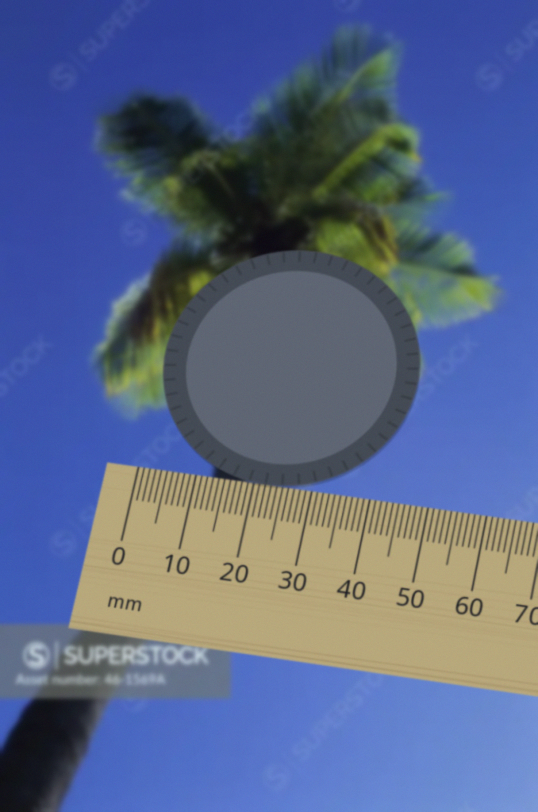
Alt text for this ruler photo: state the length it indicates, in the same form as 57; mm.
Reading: 44; mm
